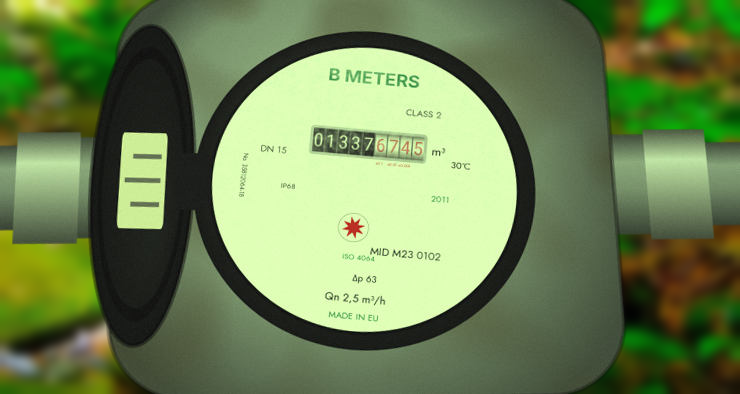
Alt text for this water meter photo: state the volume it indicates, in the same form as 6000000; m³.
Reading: 1337.6745; m³
